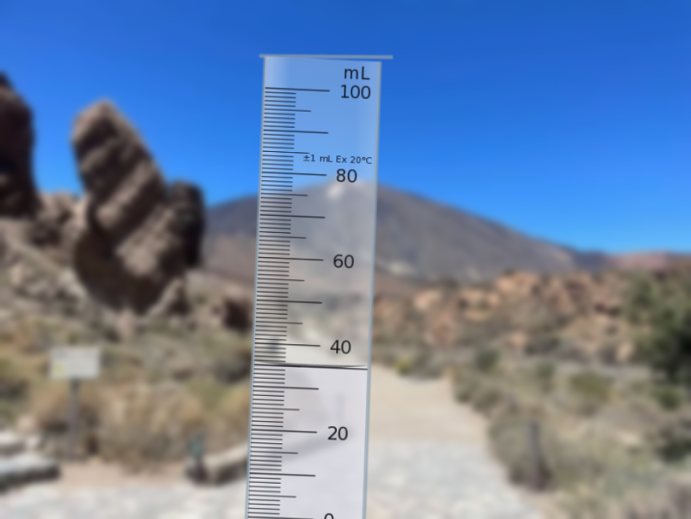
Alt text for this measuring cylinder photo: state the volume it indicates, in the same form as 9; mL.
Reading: 35; mL
